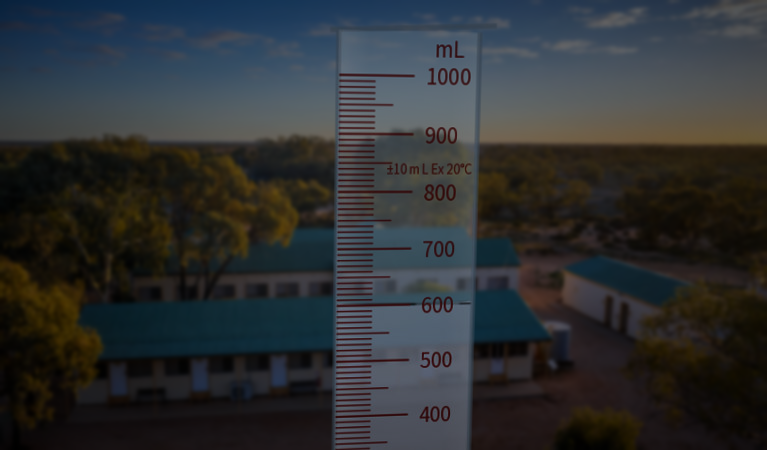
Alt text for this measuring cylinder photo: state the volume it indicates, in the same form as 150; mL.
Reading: 600; mL
